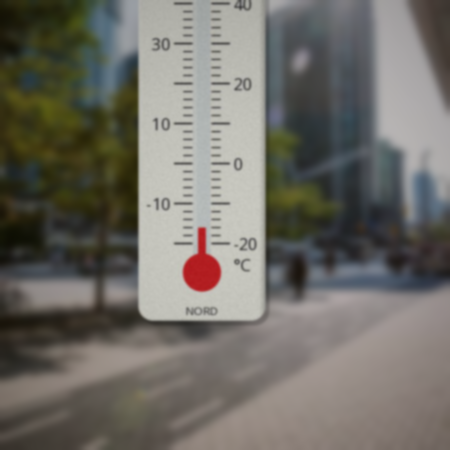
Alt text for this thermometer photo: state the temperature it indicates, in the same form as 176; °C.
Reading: -16; °C
